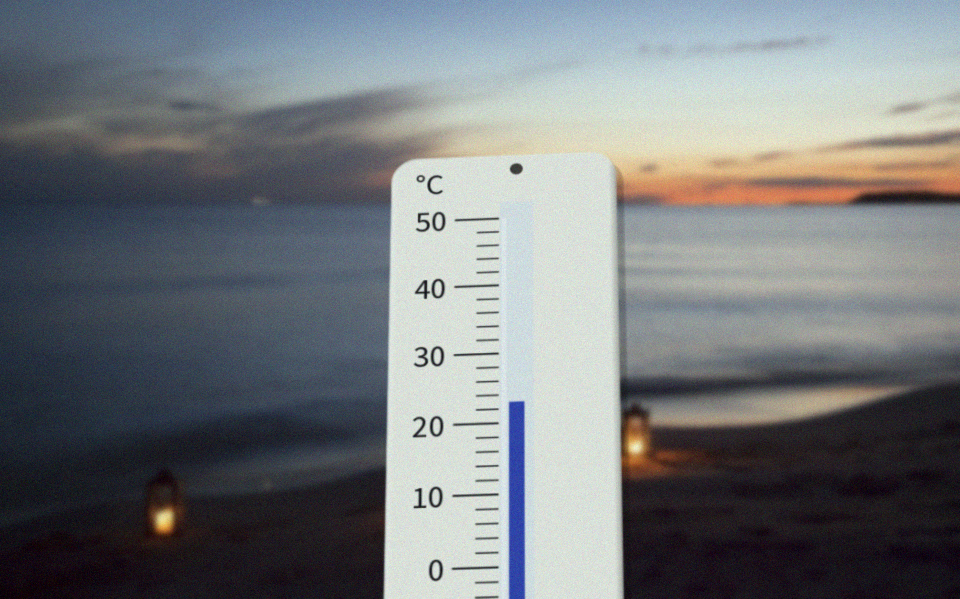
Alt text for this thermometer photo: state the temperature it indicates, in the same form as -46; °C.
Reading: 23; °C
